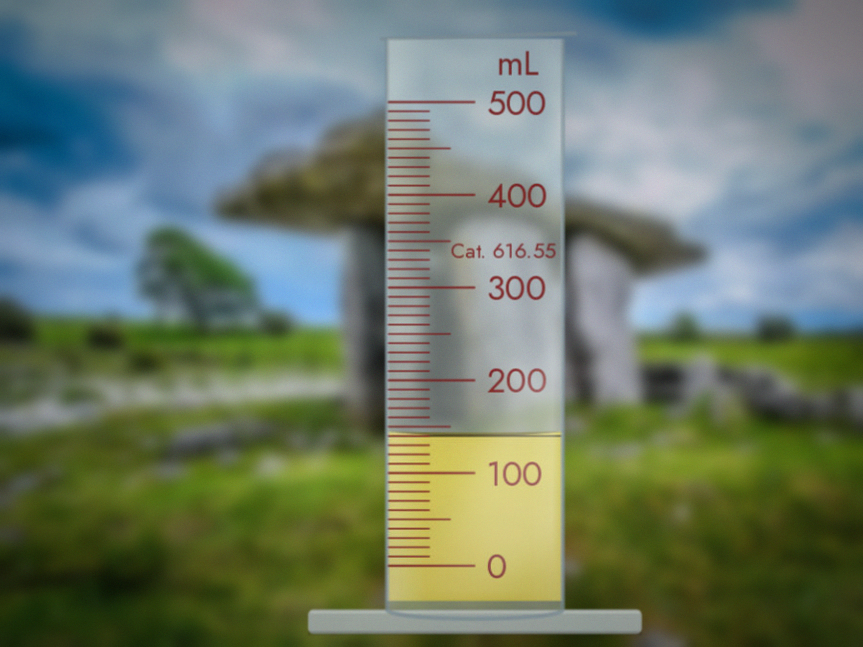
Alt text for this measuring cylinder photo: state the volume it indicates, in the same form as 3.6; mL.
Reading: 140; mL
